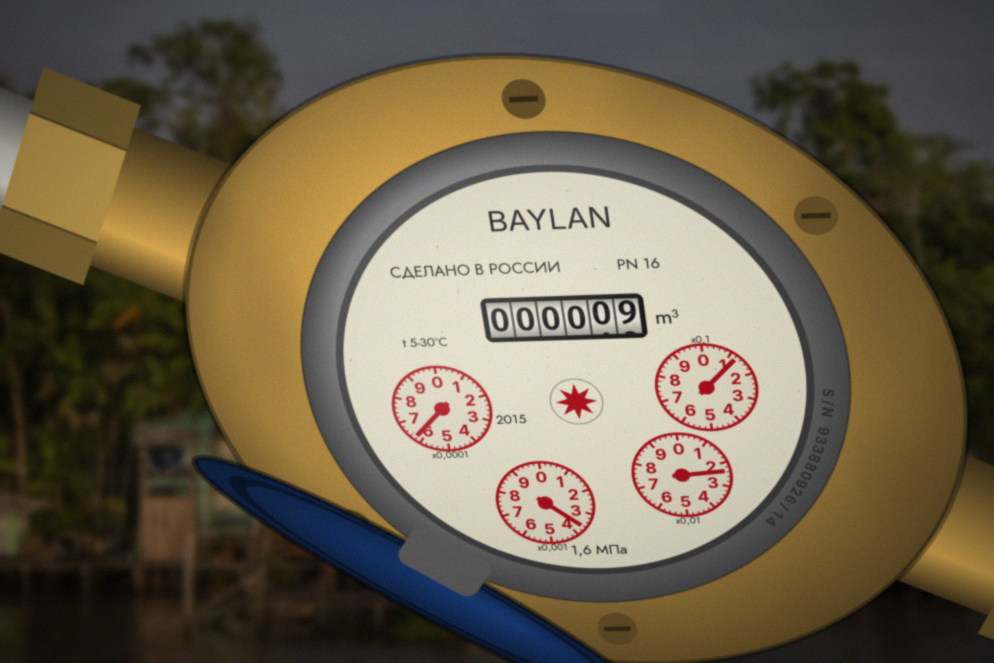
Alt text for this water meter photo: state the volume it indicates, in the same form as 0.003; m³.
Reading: 9.1236; m³
